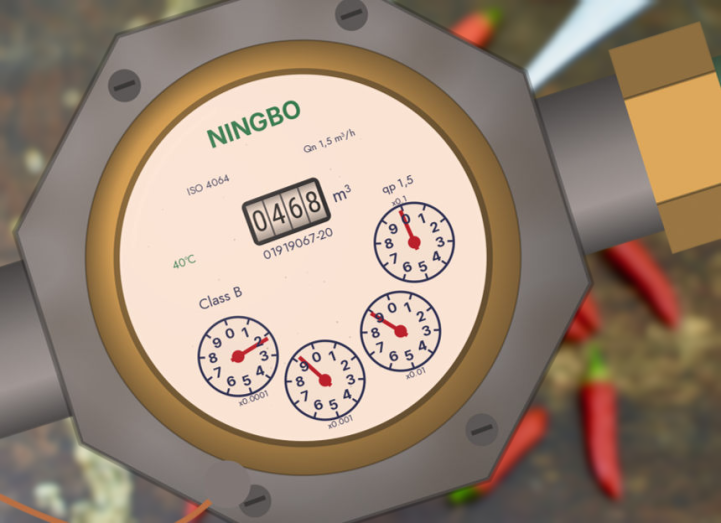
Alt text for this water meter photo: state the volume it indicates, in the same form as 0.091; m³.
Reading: 467.9892; m³
